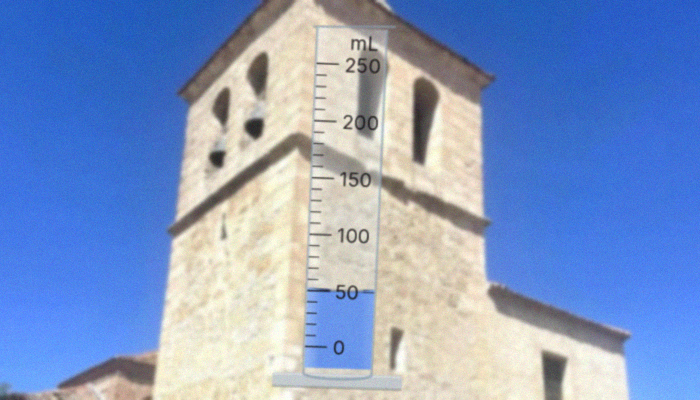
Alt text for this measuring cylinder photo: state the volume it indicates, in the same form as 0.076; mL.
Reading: 50; mL
